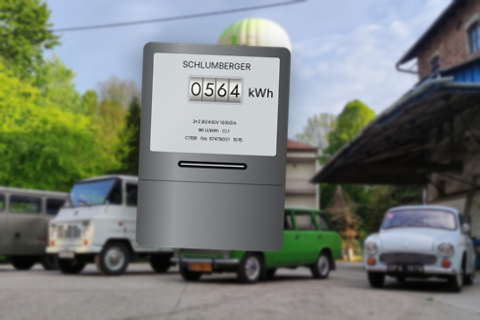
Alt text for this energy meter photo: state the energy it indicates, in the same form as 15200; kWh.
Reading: 564; kWh
